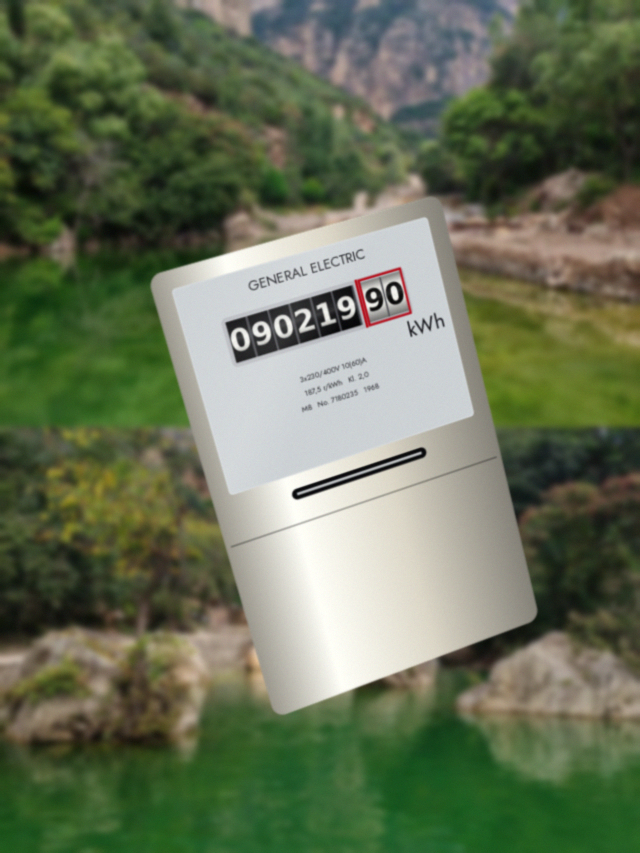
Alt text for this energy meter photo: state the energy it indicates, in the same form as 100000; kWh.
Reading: 90219.90; kWh
